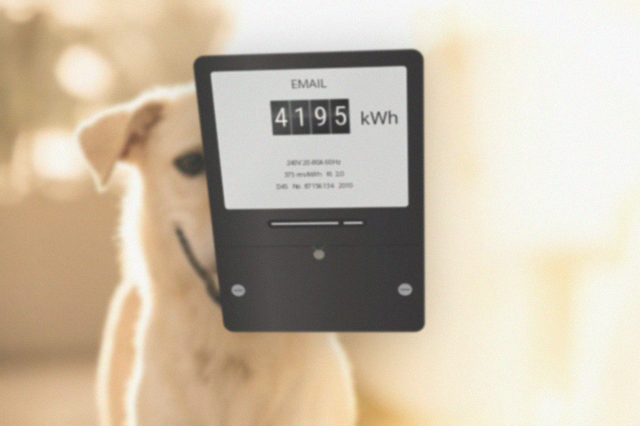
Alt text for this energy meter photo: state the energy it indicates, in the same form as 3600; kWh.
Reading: 4195; kWh
